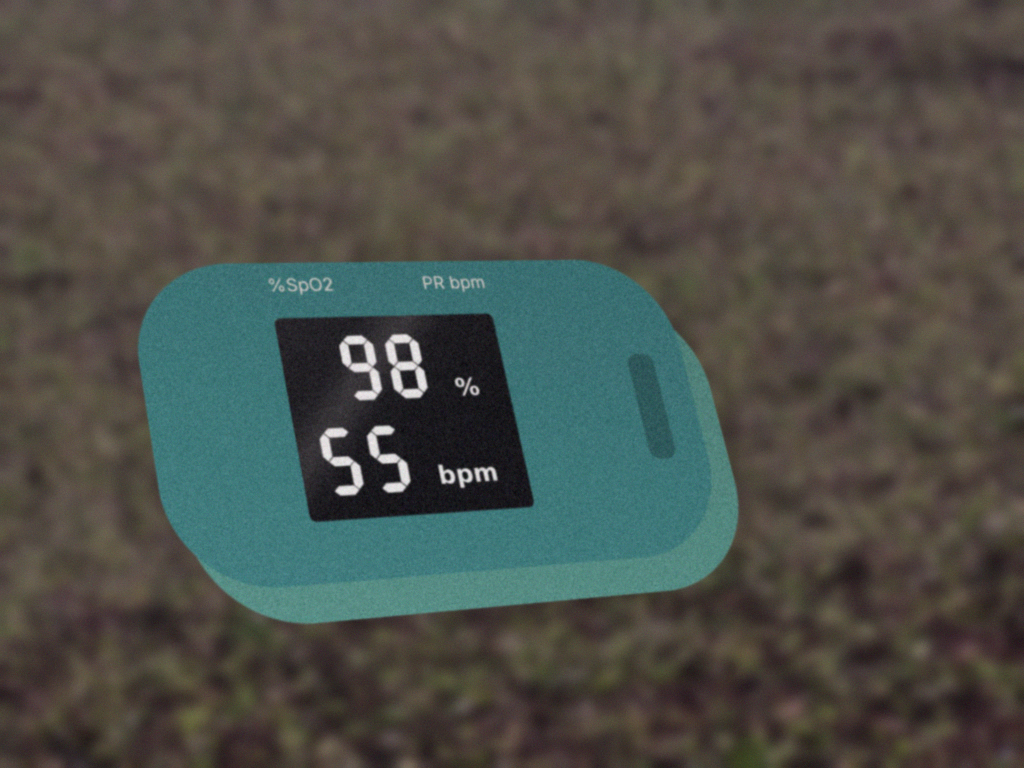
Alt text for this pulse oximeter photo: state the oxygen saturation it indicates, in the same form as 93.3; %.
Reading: 98; %
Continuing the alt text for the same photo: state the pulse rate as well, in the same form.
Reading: 55; bpm
